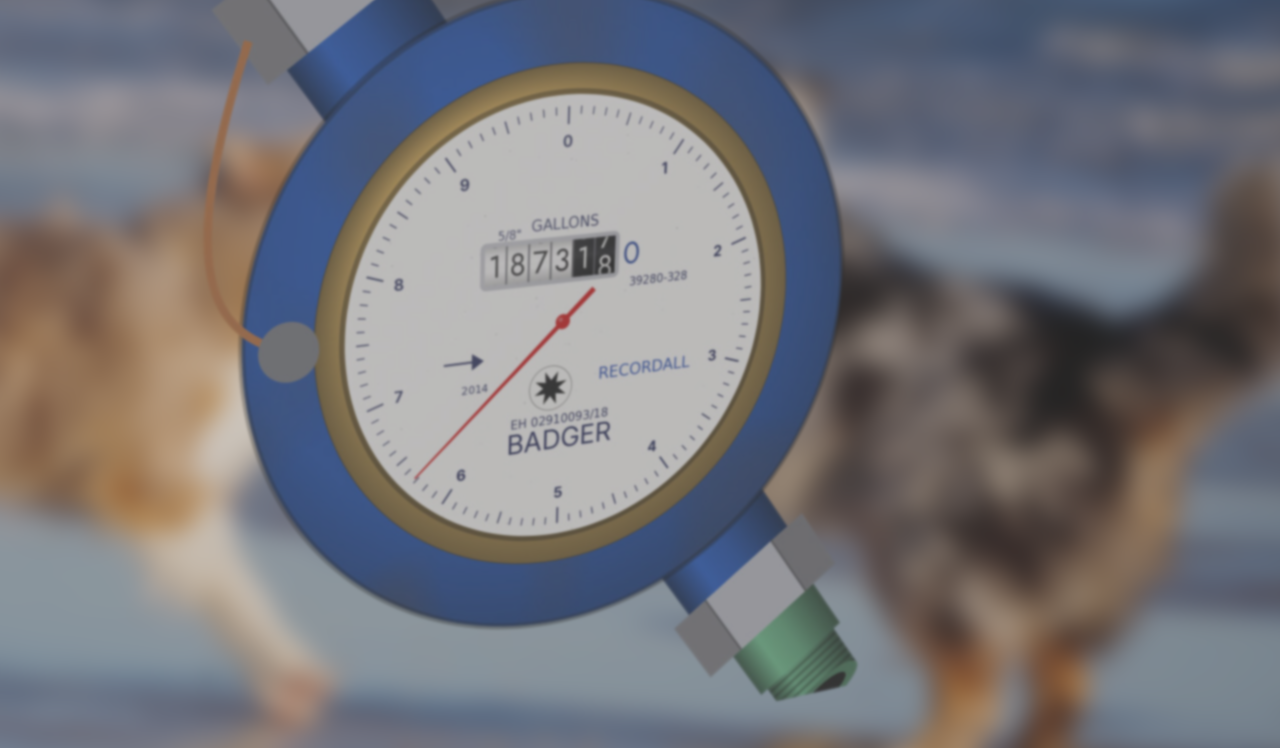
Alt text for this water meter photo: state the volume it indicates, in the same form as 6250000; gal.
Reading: 1873176.3; gal
